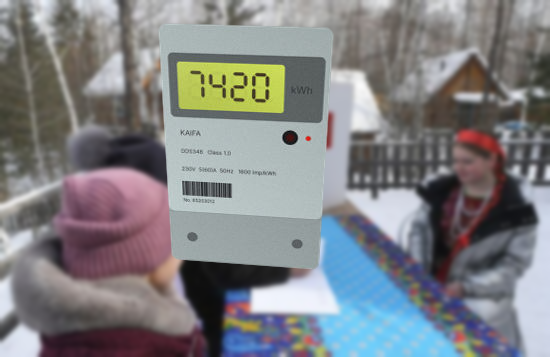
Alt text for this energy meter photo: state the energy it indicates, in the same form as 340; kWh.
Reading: 7420; kWh
